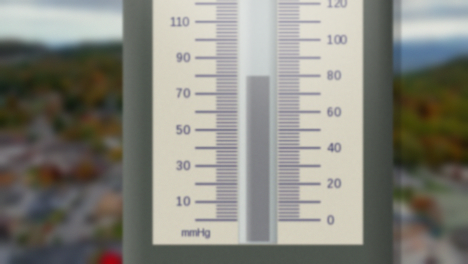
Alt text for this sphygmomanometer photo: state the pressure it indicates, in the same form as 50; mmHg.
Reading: 80; mmHg
